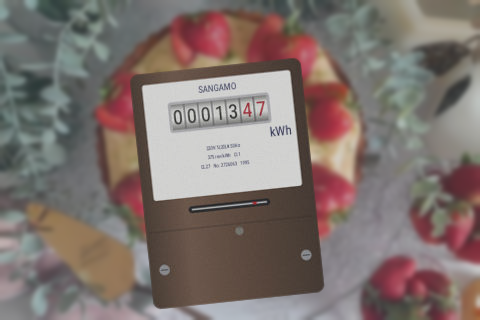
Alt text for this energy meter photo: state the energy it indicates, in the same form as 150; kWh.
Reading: 13.47; kWh
